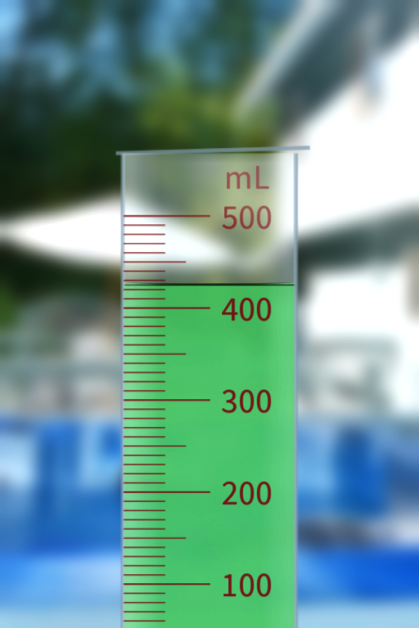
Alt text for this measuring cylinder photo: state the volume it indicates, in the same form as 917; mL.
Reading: 425; mL
